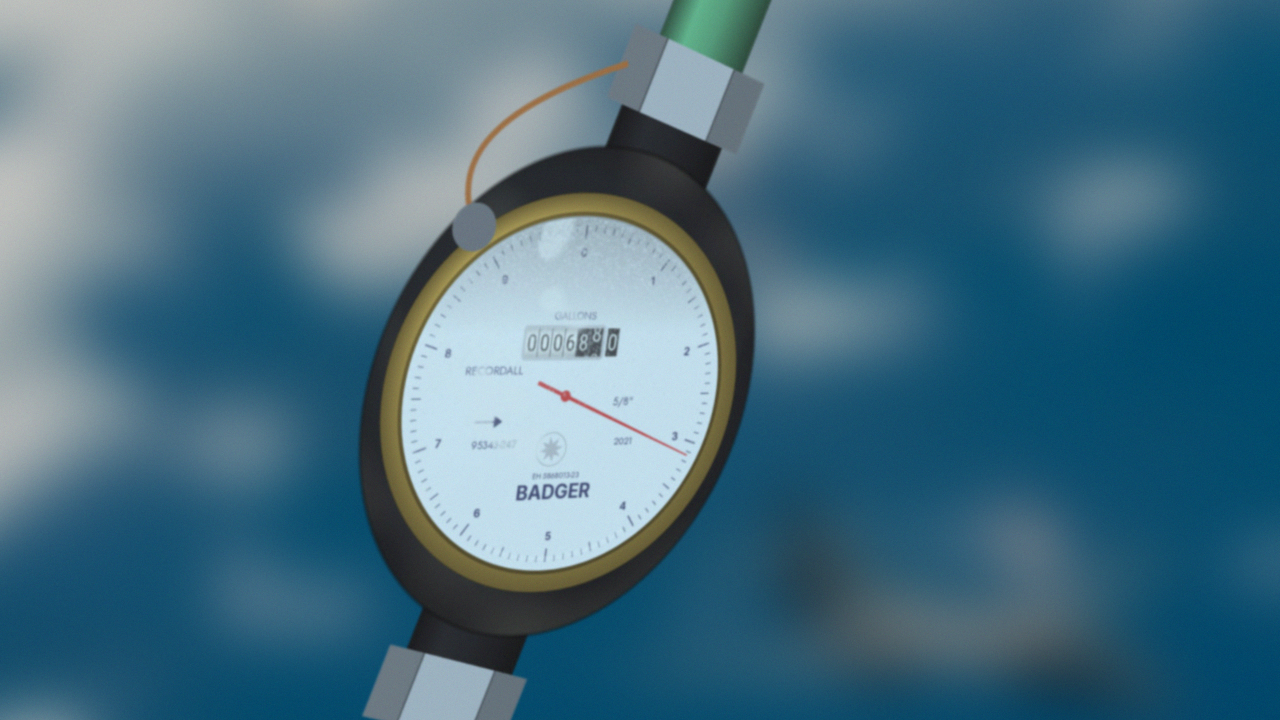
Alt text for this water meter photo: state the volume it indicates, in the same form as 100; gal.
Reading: 6883.1; gal
